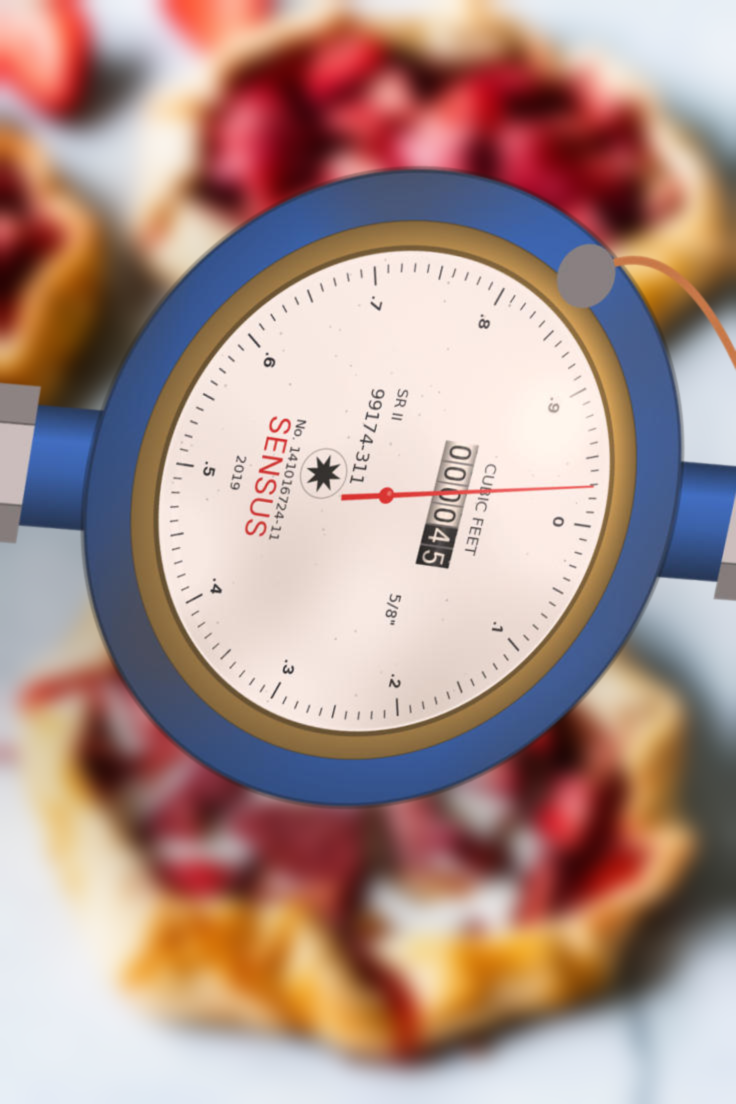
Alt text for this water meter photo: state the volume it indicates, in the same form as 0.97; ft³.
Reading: 44.97; ft³
